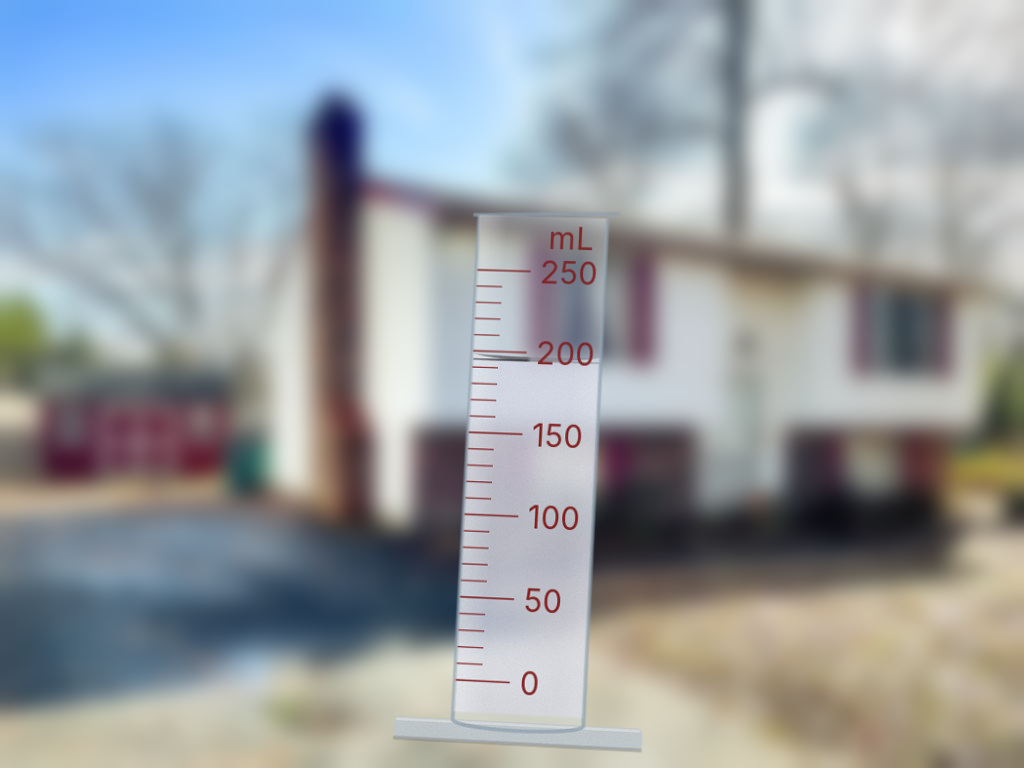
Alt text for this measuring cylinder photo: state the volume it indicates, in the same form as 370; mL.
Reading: 195; mL
